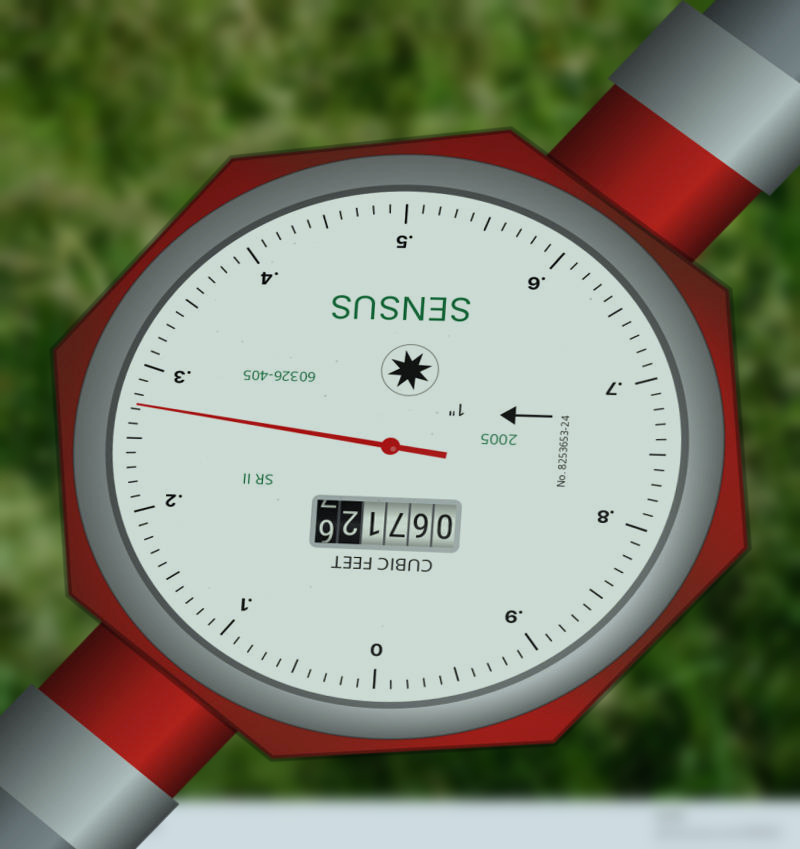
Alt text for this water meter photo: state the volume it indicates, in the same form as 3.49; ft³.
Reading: 67126.27; ft³
